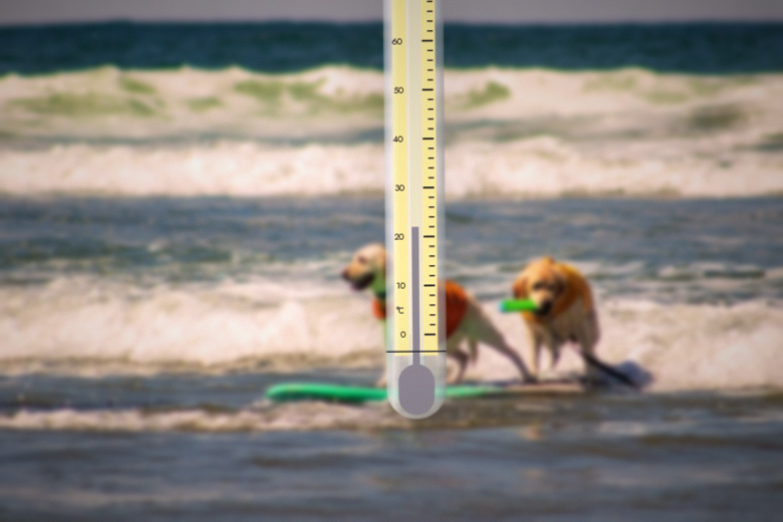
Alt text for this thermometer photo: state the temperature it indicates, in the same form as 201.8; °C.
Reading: 22; °C
